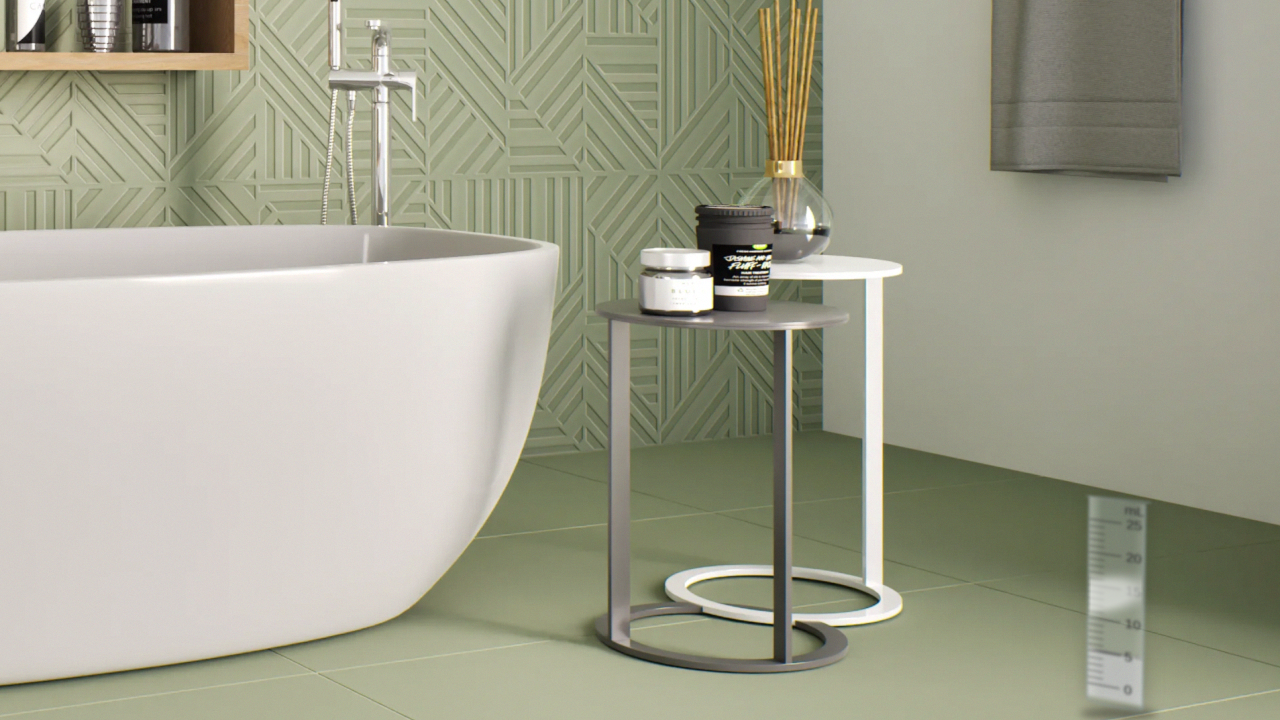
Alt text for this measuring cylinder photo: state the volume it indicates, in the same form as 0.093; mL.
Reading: 5; mL
